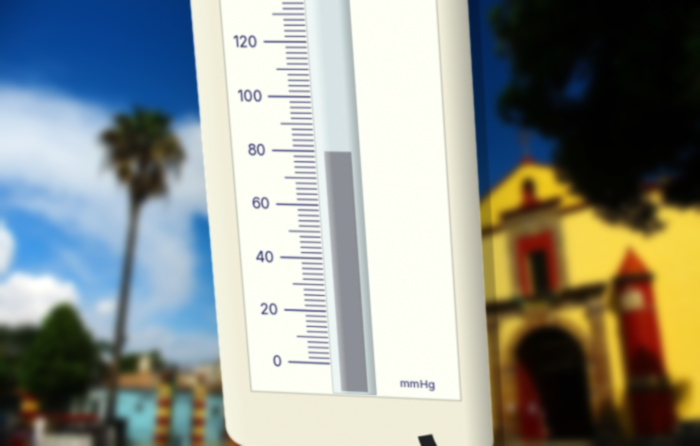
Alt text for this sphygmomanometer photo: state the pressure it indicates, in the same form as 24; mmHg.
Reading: 80; mmHg
